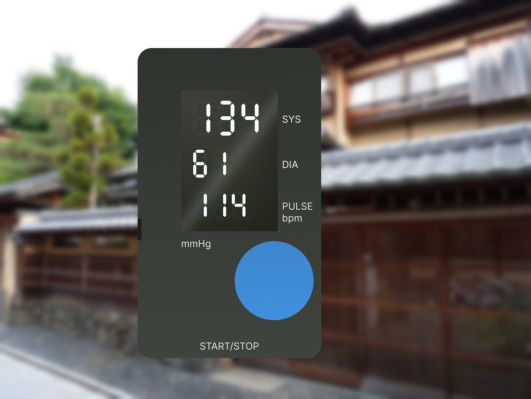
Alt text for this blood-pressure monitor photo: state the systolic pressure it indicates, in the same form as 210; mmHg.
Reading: 134; mmHg
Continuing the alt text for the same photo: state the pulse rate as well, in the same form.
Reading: 114; bpm
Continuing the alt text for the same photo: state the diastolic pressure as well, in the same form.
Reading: 61; mmHg
